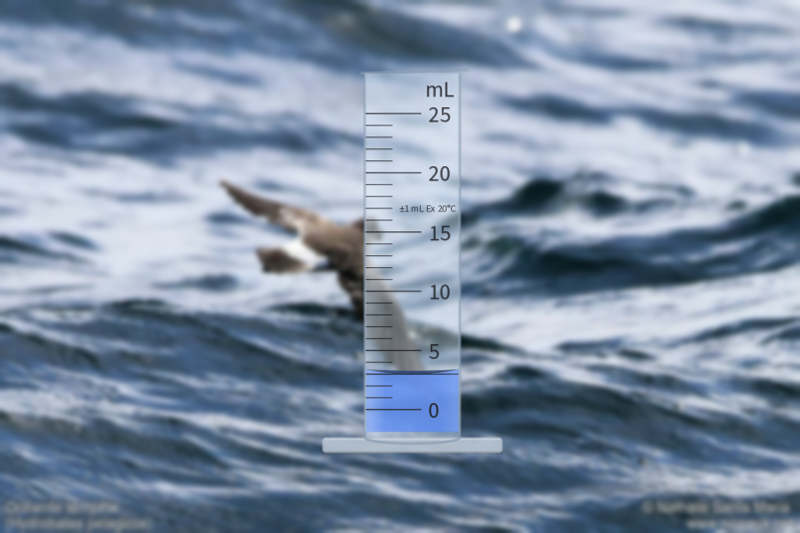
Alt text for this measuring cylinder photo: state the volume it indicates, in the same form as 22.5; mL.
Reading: 3; mL
